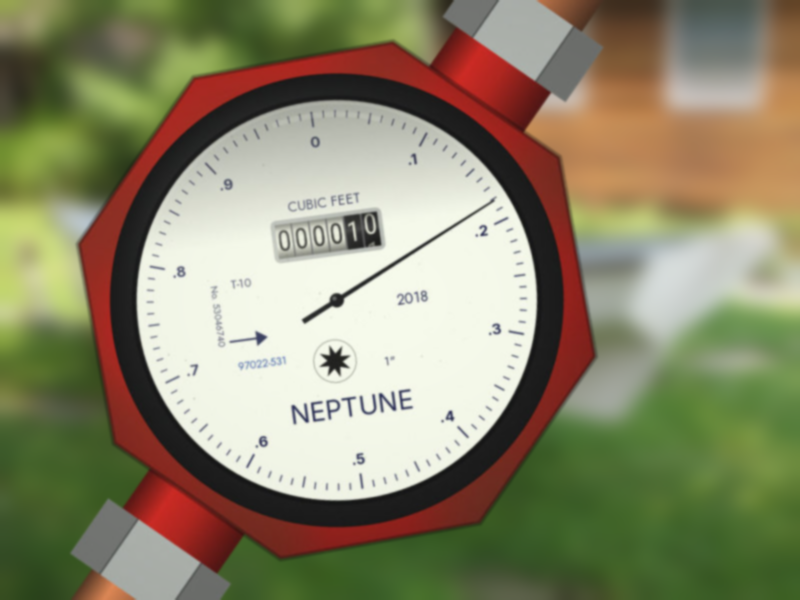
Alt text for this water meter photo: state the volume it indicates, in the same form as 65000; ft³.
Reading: 10.18; ft³
